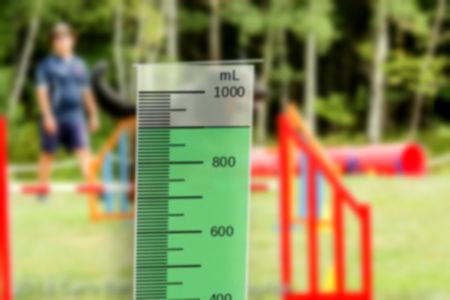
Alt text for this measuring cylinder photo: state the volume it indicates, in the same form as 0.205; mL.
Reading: 900; mL
